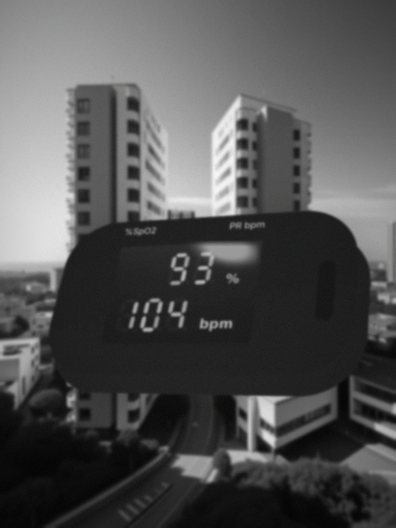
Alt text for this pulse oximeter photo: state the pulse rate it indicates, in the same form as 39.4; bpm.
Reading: 104; bpm
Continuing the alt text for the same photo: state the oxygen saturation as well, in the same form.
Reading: 93; %
